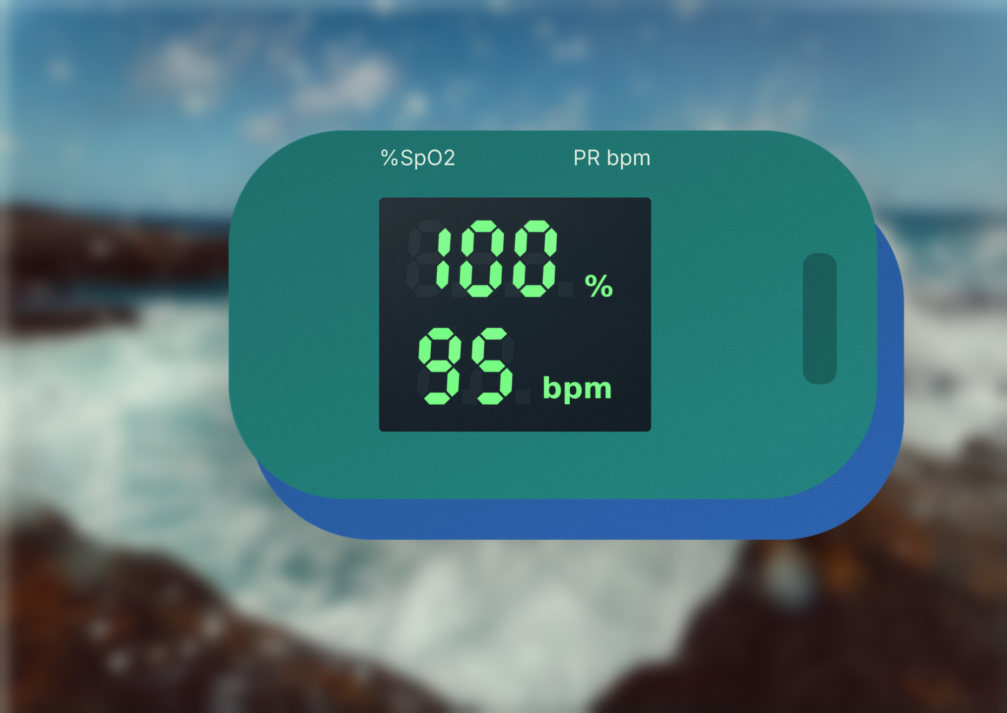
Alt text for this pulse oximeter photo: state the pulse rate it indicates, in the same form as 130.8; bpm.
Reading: 95; bpm
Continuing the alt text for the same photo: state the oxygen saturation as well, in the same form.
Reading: 100; %
